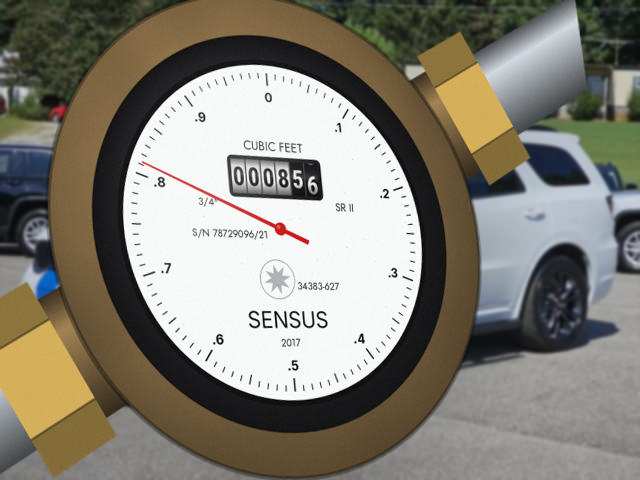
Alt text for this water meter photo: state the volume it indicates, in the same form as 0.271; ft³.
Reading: 855.81; ft³
